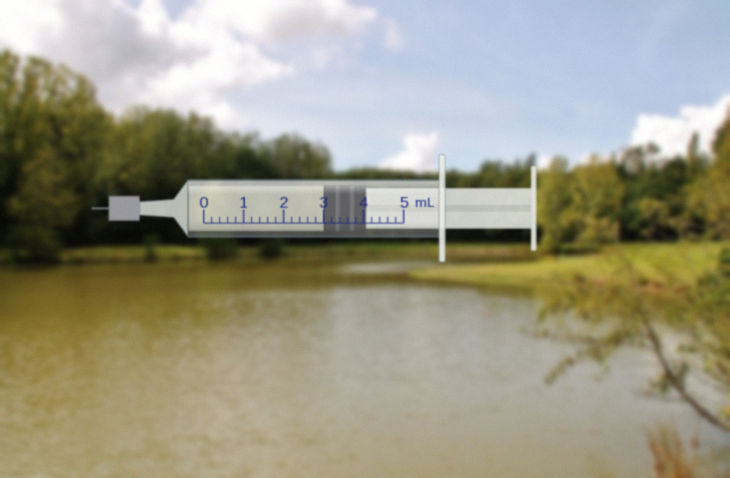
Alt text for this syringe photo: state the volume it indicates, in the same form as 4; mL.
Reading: 3; mL
